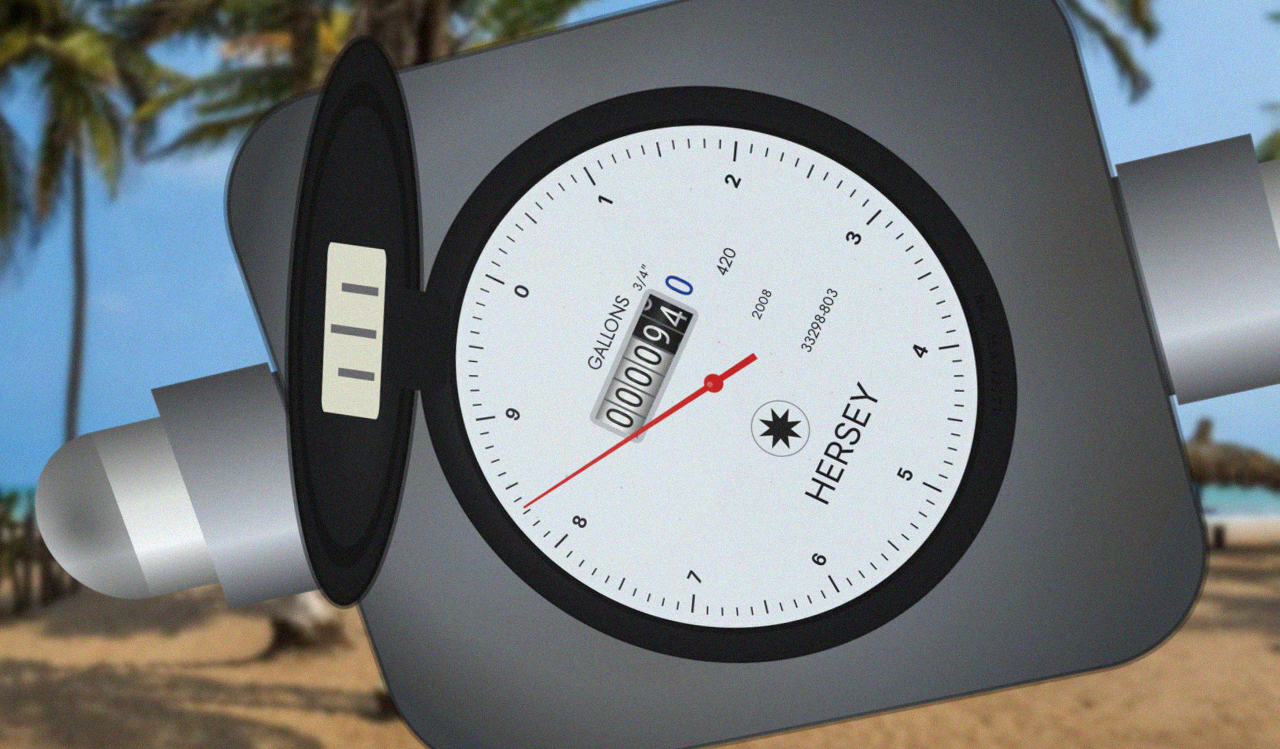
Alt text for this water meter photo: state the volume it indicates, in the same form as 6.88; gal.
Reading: 938.3; gal
